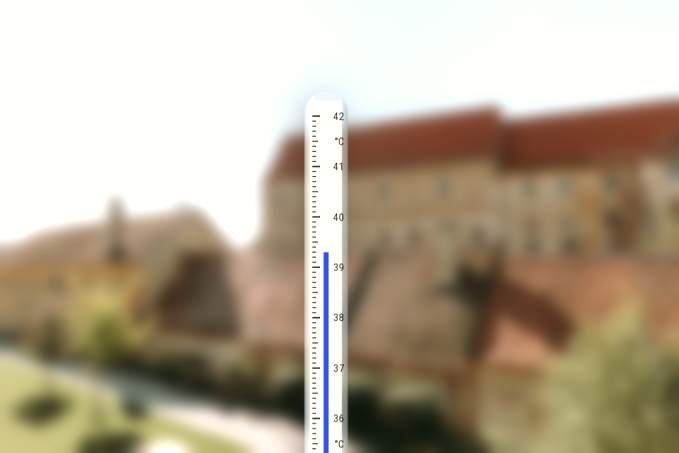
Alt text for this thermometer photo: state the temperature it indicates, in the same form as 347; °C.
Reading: 39.3; °C
